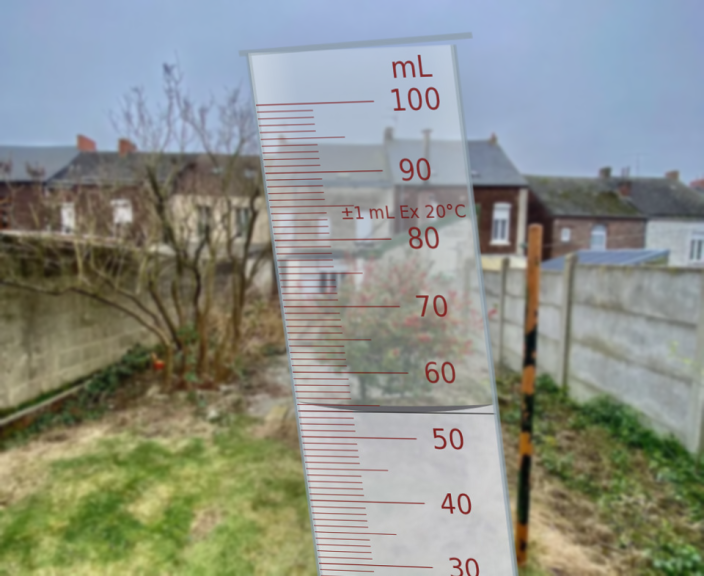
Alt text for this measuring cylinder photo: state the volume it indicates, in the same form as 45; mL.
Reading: 54; mL
